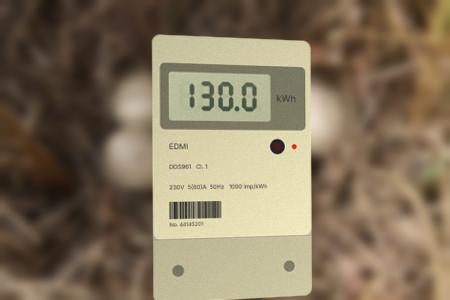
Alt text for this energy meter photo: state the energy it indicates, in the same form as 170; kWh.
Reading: 130.0; kWh
